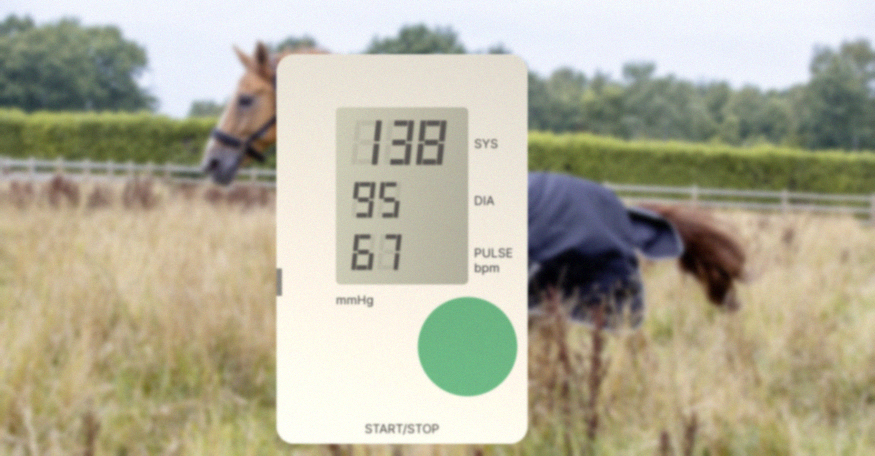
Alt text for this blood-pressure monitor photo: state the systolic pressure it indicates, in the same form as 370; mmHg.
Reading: 138; mmHg
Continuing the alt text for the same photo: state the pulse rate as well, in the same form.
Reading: 67; bpm
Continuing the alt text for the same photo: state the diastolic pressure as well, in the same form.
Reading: 95; mmHg
